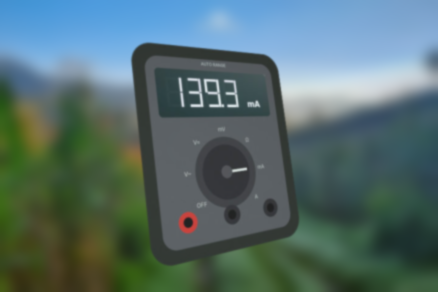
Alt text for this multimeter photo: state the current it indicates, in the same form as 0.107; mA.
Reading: 139.3; mA
